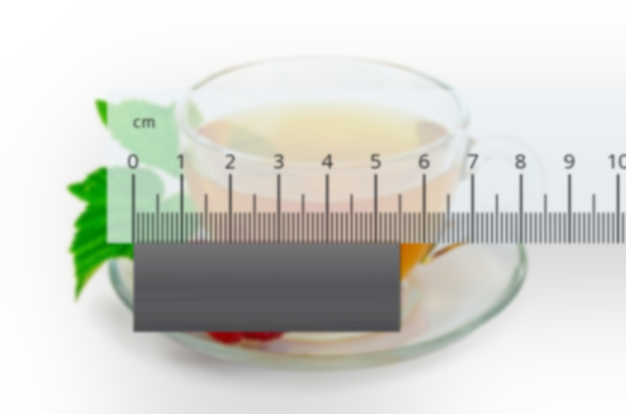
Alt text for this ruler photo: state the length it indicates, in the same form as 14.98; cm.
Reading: 5.5; cm
